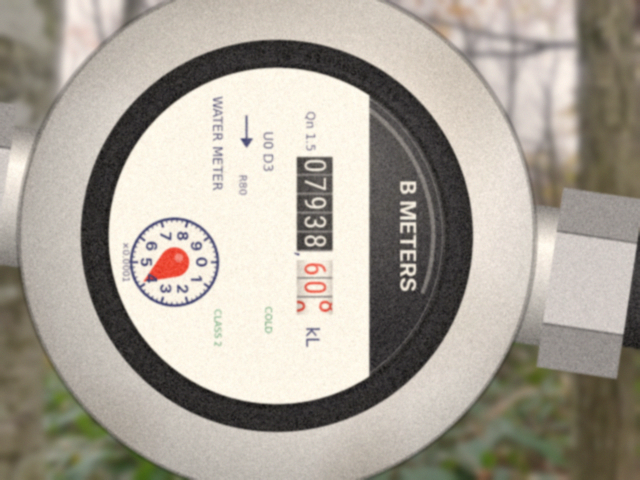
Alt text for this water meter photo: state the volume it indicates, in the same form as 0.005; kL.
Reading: 7938.6084; kL
